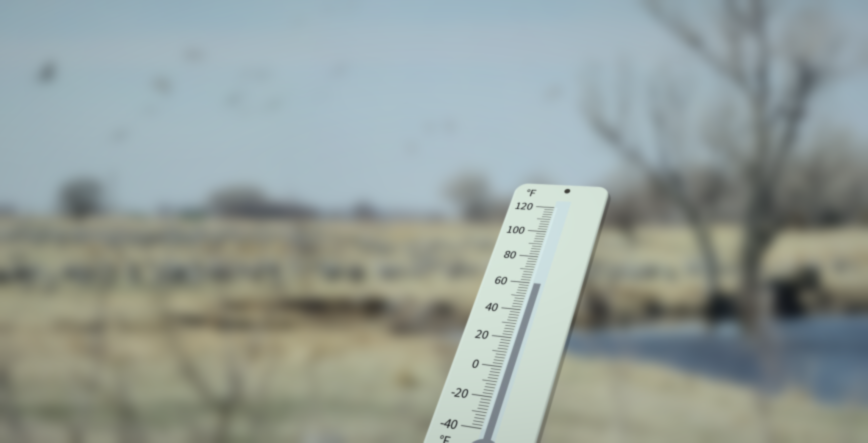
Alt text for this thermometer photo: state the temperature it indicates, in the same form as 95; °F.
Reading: 60; °F
